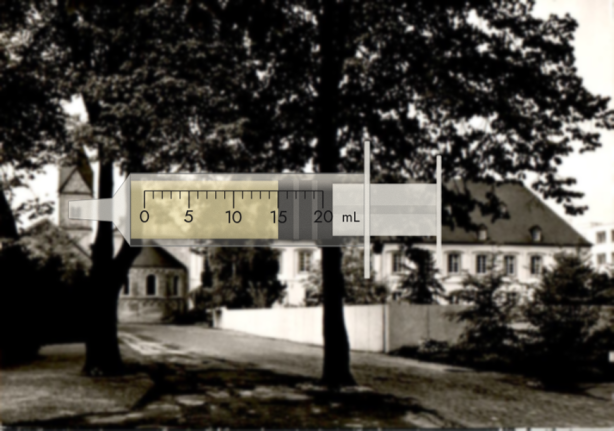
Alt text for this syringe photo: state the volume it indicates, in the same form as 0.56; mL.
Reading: 15; mL
